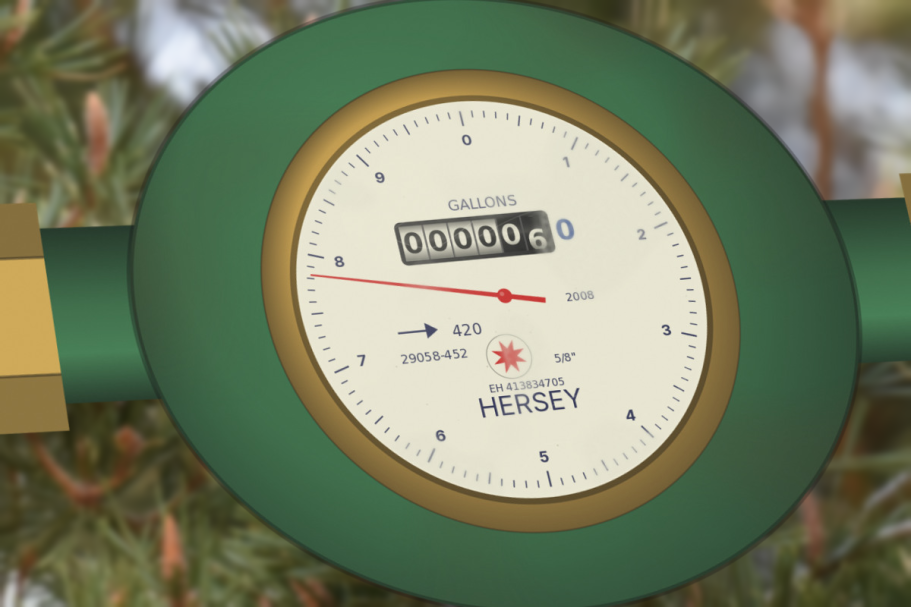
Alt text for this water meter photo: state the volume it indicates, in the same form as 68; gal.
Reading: 57.8; gal
